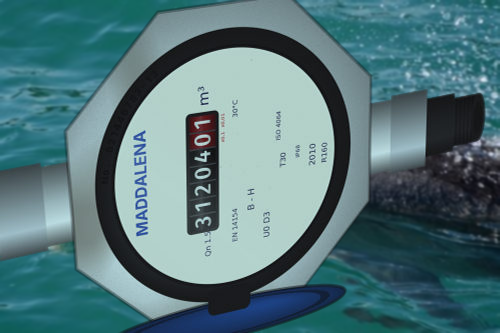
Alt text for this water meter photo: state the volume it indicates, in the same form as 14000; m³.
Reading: 31204.01; m³
